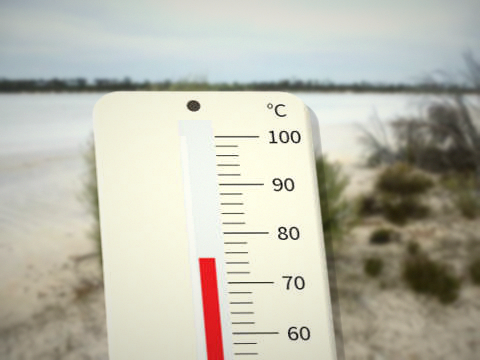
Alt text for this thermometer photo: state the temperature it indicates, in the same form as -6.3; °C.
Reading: 75; °C
